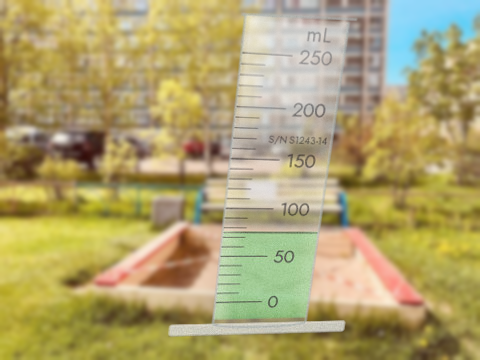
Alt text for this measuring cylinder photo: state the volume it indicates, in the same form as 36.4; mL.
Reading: 75; mL
